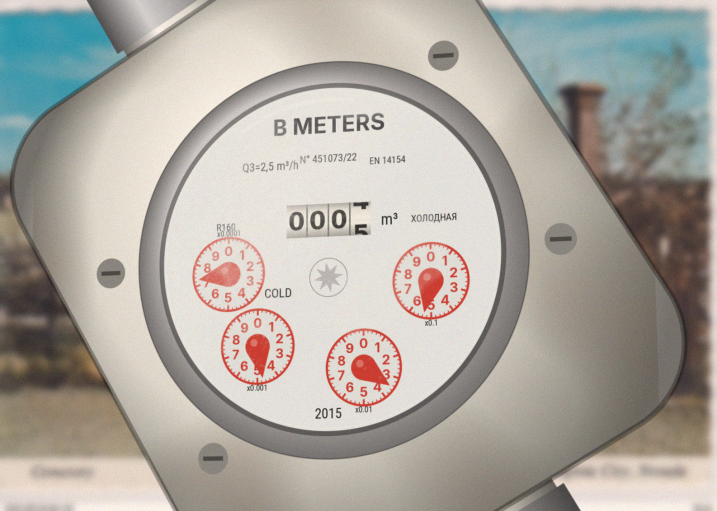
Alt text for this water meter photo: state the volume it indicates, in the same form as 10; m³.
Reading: 4.5347; m³
